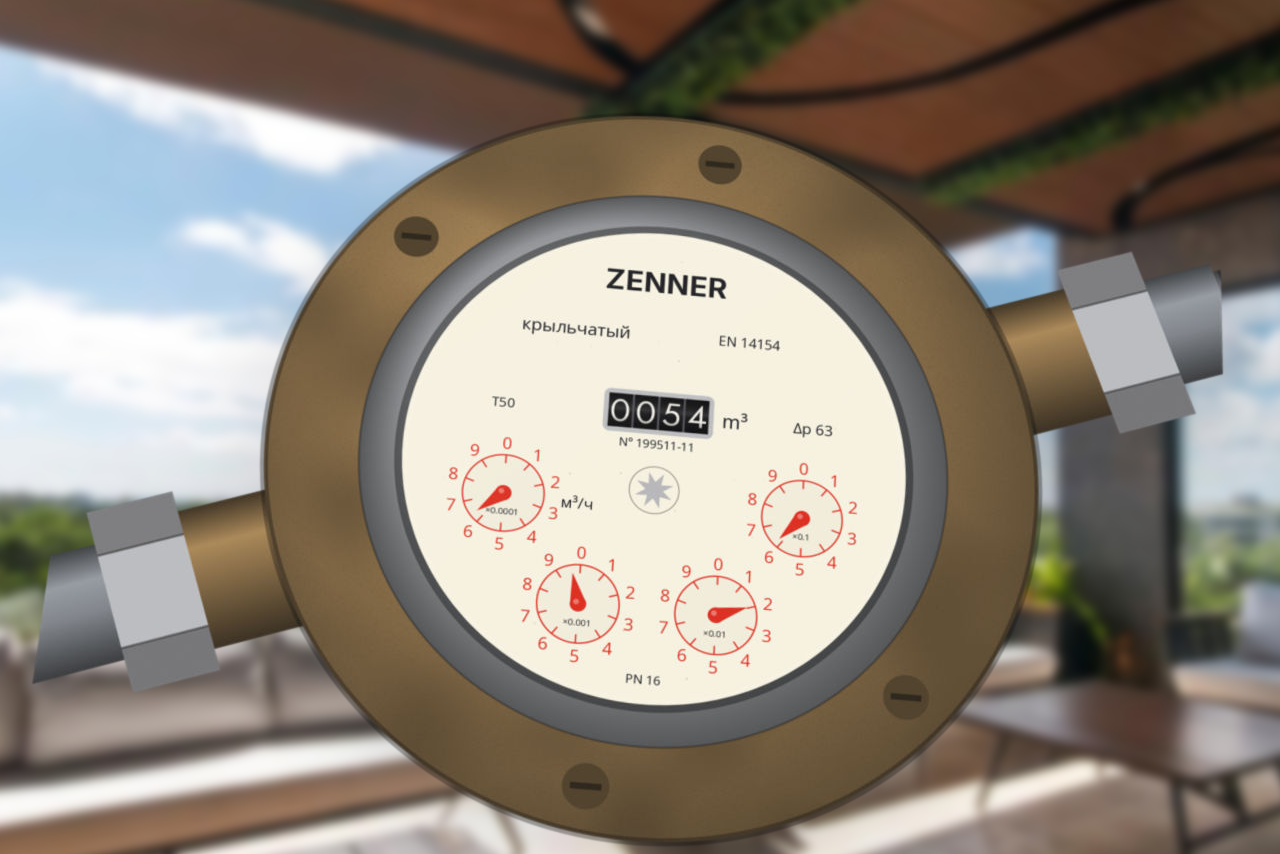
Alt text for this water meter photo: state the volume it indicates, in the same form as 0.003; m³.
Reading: 54.6196; m³
